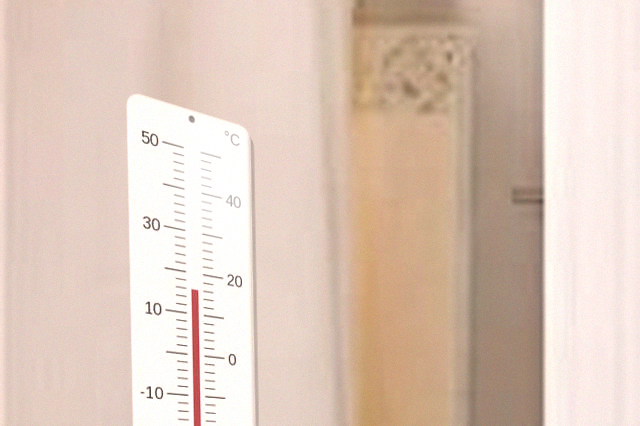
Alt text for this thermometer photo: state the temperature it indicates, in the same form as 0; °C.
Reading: 16; °C
